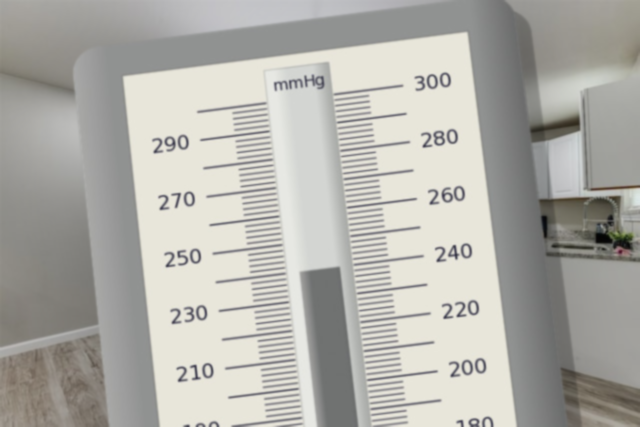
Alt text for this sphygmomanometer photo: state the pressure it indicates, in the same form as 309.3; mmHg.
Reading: 240; mmHg
